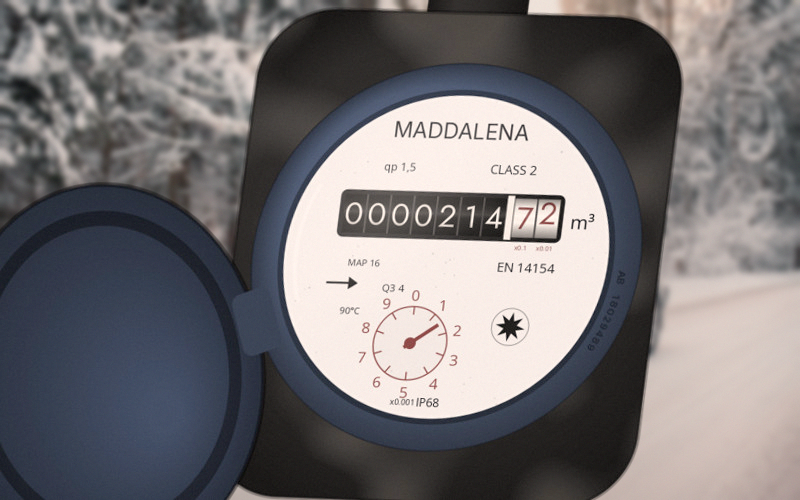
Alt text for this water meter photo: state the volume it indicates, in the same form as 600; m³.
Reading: 214.721; m³
